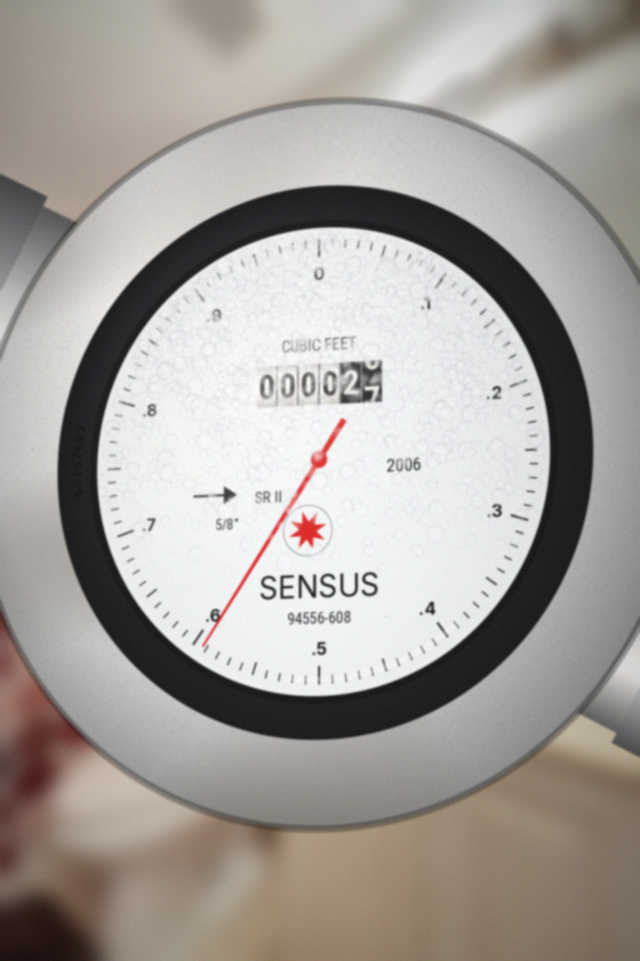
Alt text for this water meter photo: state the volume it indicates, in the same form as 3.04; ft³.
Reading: 26.59; ft³
